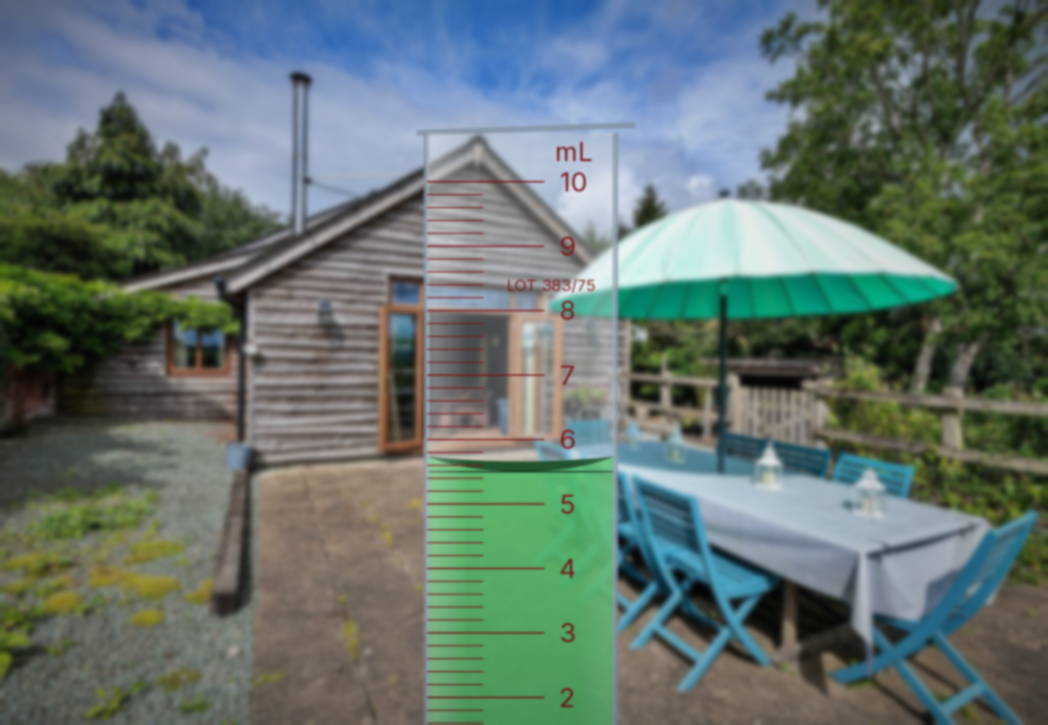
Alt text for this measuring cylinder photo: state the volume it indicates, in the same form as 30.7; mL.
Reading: 5.5; mL
